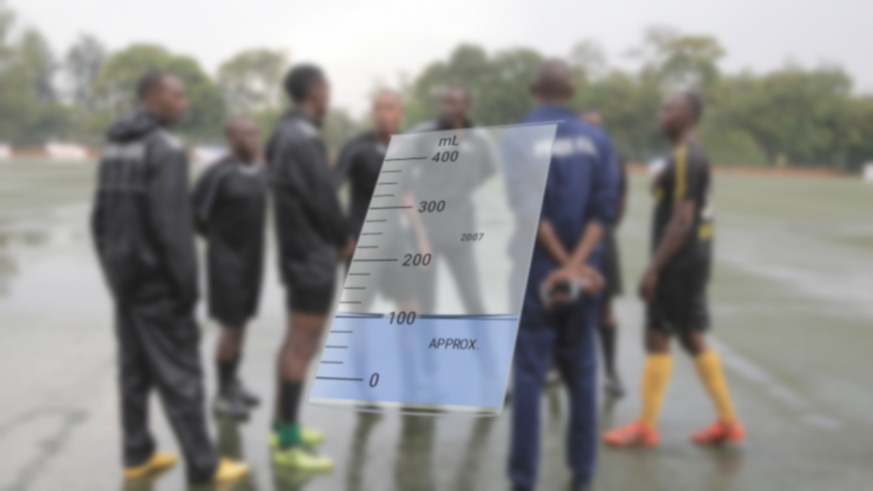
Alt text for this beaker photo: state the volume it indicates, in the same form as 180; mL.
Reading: 100; mL
